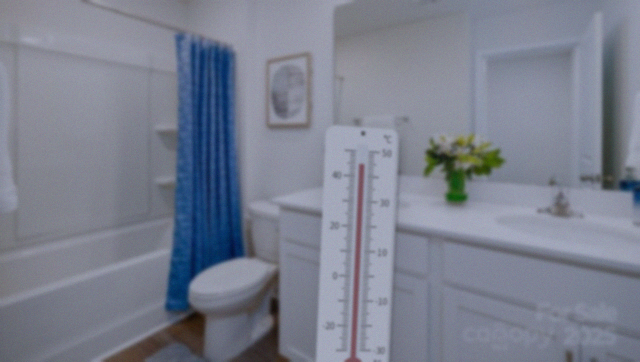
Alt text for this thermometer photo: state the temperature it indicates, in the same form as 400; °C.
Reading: 45; °C
